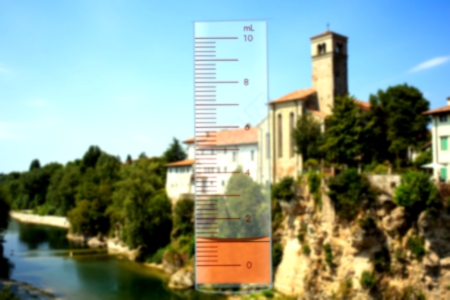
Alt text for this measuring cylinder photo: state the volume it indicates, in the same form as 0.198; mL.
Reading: 1; mL
